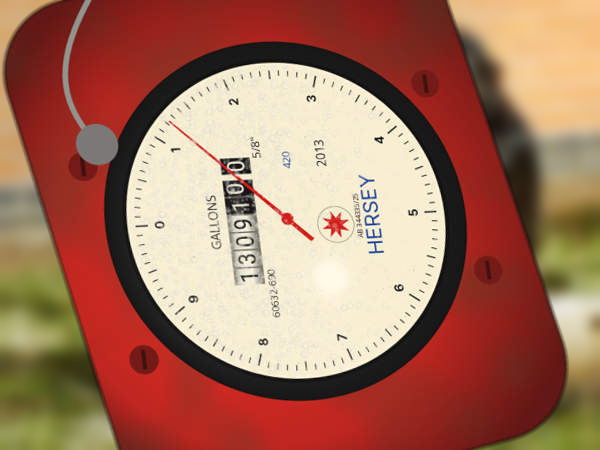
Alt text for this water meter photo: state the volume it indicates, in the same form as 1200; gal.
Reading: 1309101.2; gal
